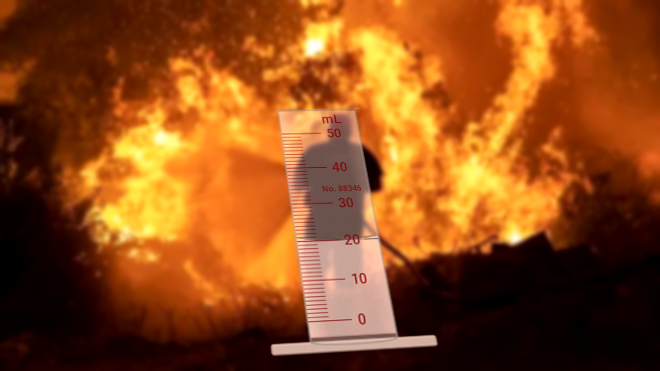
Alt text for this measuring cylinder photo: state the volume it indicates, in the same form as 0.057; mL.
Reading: 20; mL
